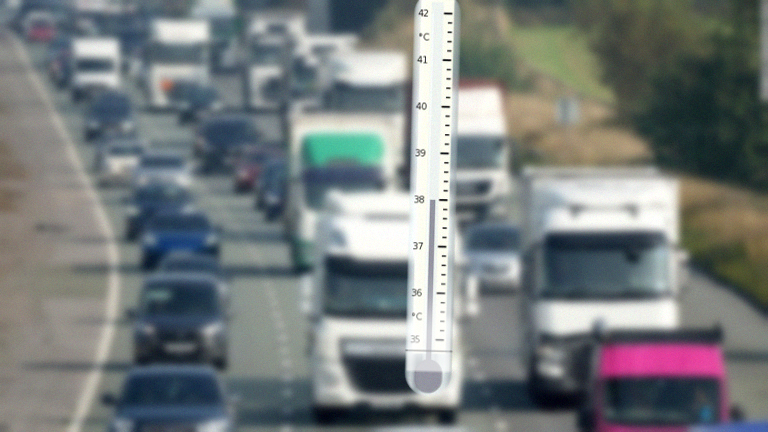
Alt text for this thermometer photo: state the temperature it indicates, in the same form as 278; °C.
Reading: 38; °C
